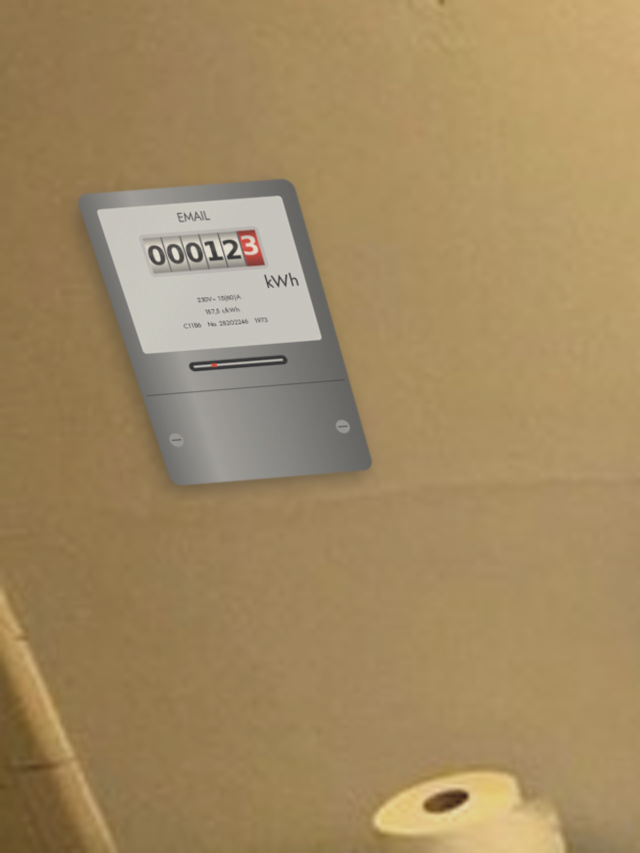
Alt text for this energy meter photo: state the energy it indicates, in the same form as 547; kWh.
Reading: 12.3; kWh
